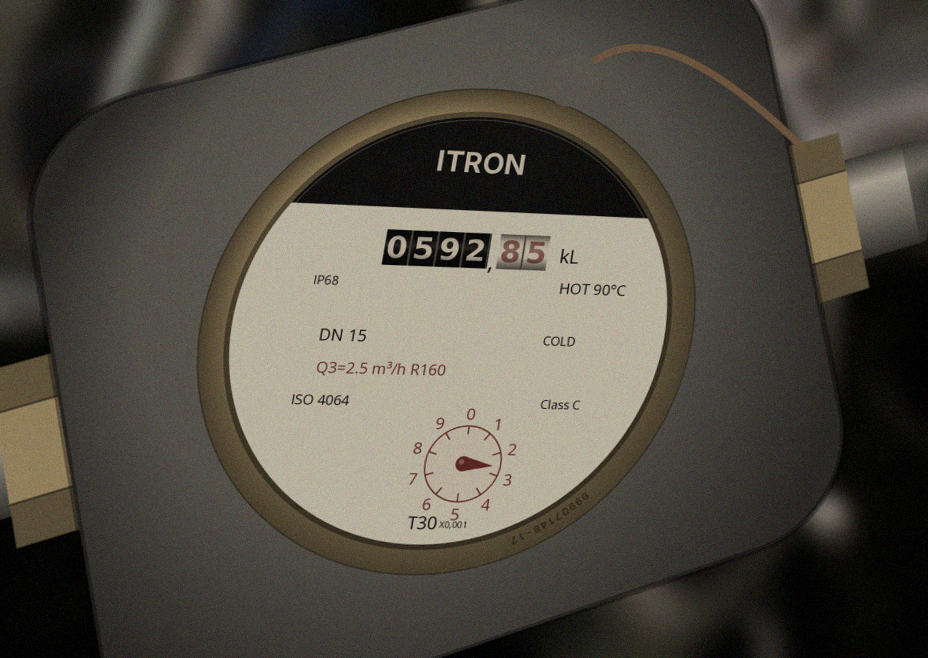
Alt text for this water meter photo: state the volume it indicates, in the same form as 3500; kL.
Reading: 592.852; kL
